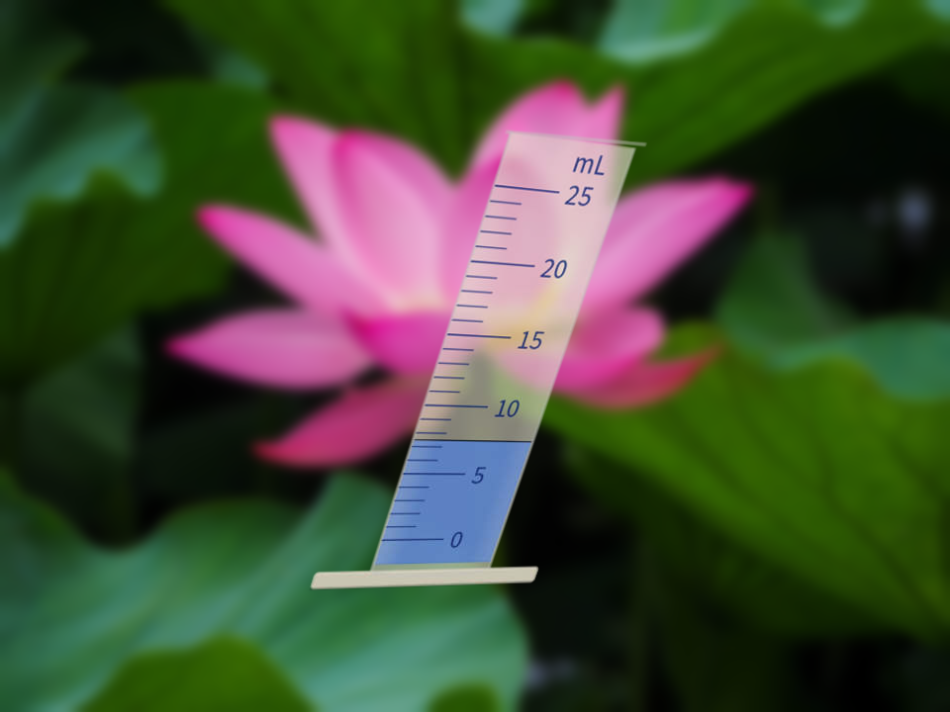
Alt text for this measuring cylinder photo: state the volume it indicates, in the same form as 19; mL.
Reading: 7.5; mL
